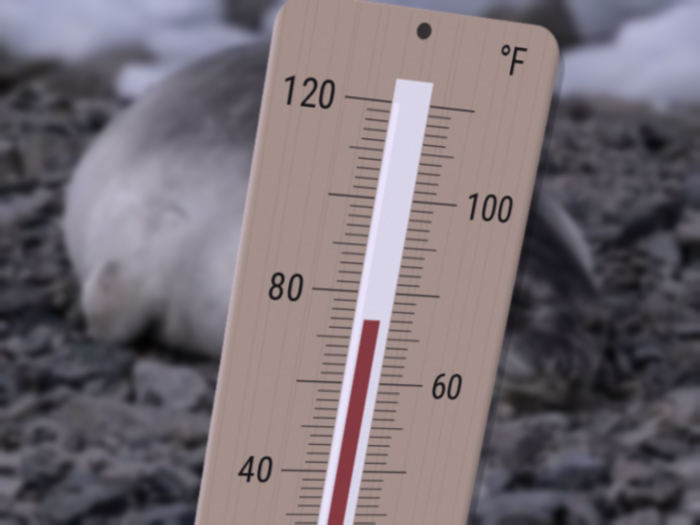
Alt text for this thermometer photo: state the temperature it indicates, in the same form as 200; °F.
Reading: 74; °F
